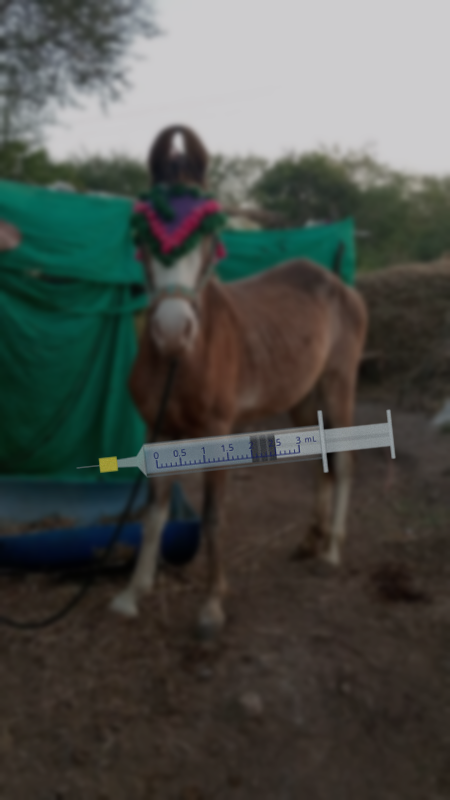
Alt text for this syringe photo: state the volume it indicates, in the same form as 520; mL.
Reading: 2; mL
